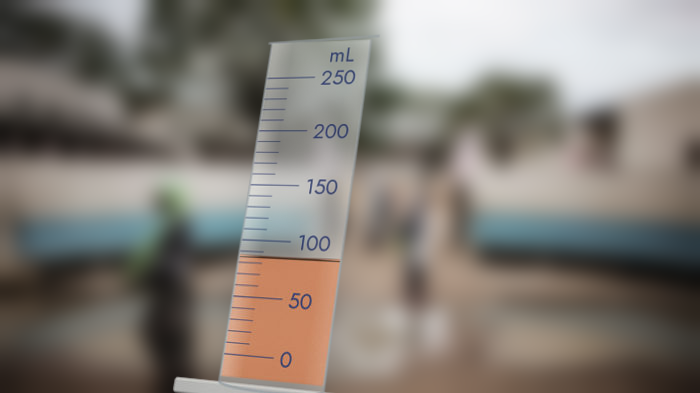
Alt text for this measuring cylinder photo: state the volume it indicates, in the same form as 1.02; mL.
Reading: 85; mL
